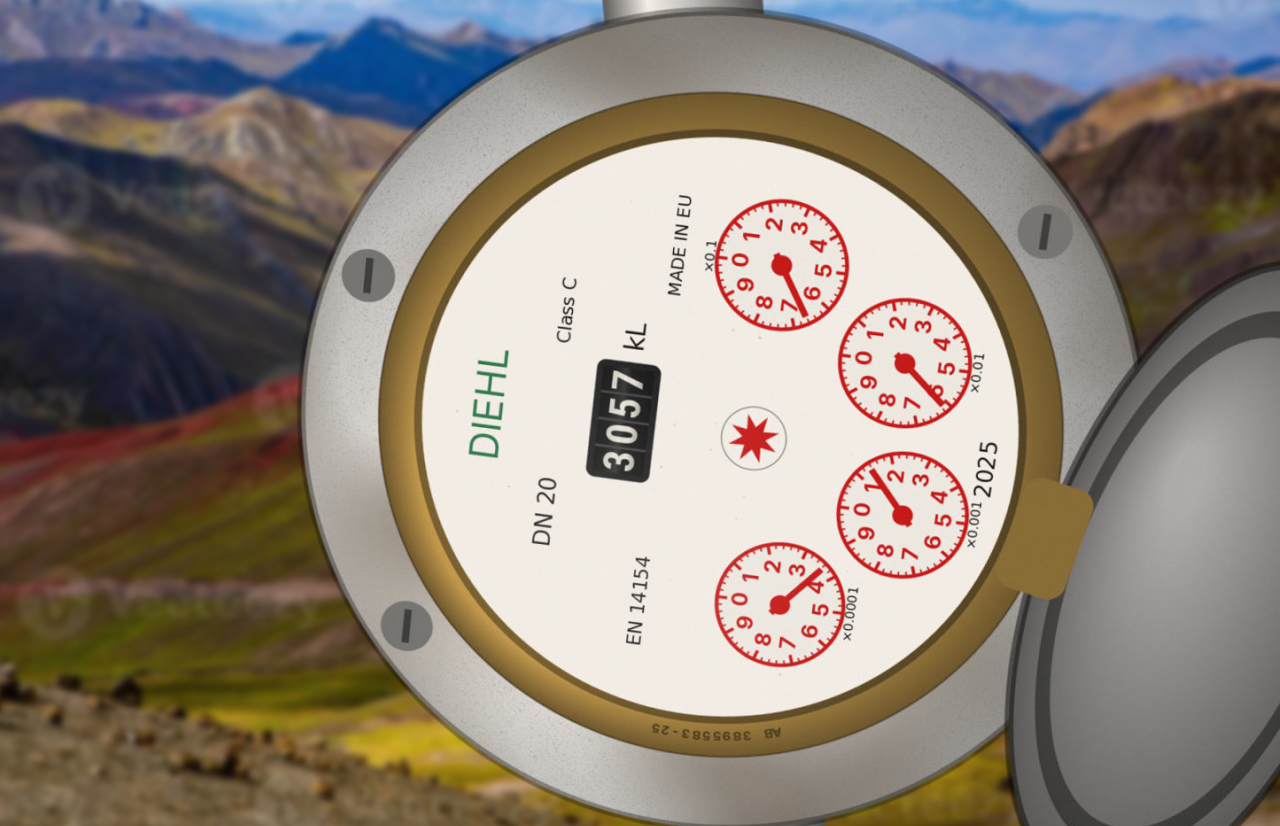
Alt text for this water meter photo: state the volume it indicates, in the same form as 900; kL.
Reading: 3057.6613; kL
